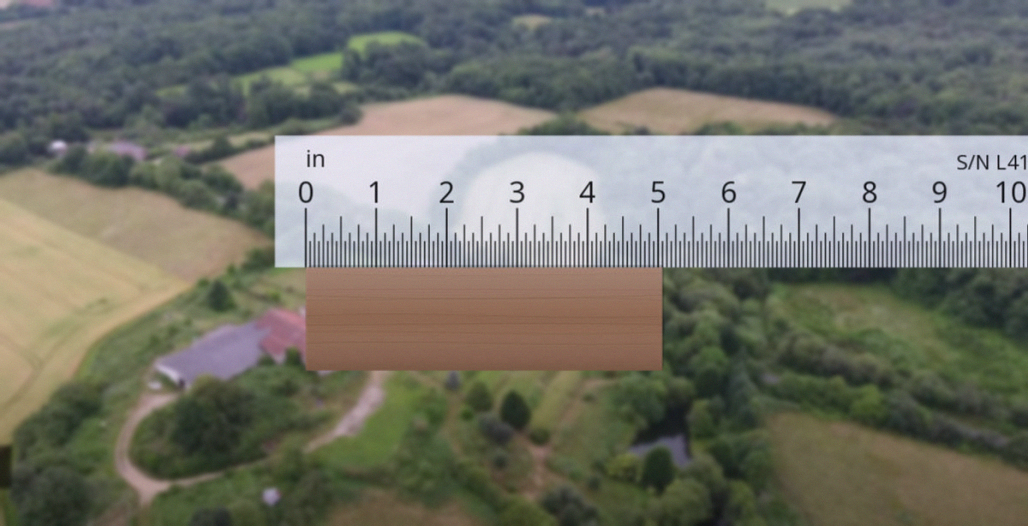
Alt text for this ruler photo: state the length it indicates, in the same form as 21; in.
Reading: 5.0625; in
